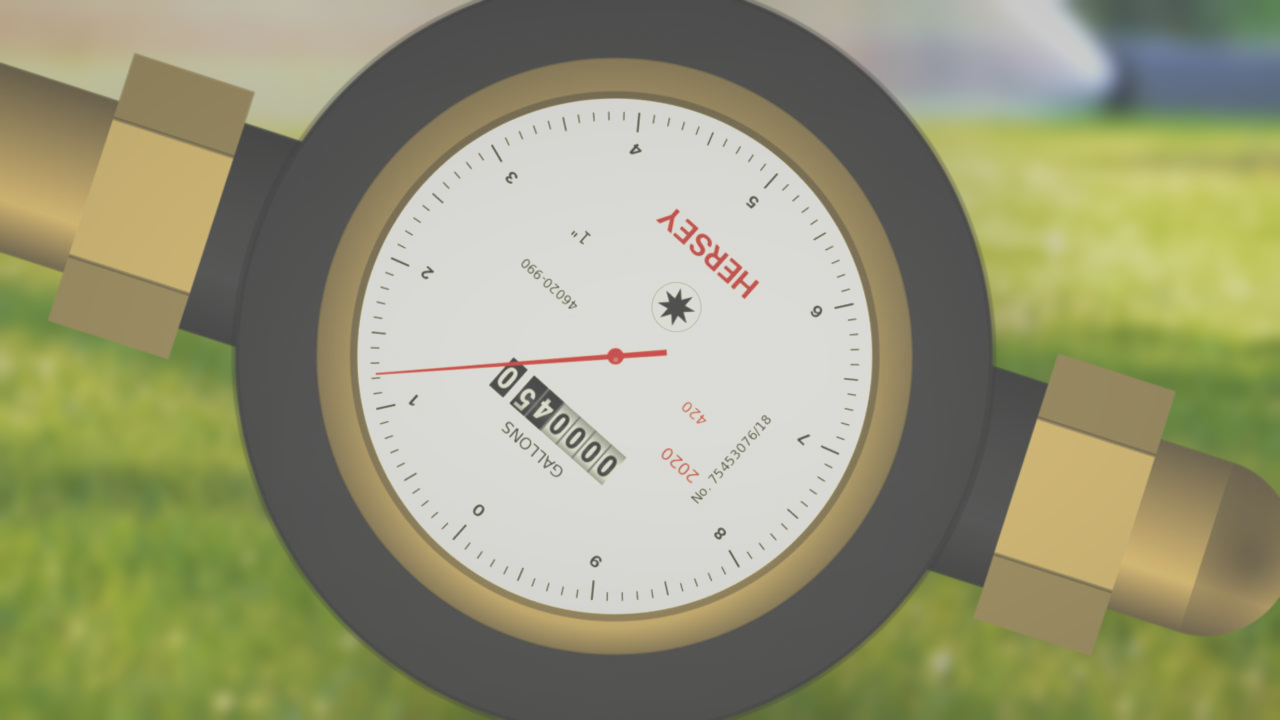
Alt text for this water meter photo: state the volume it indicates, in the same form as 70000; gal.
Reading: 451.2; gal
